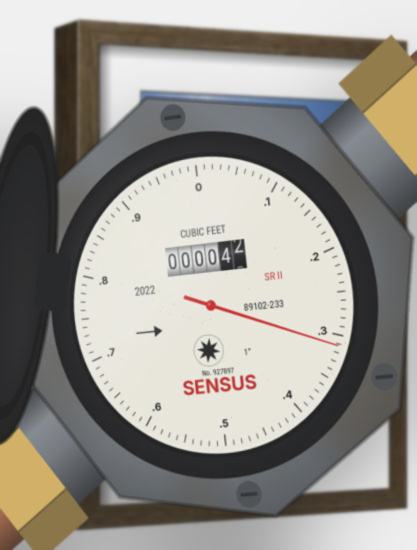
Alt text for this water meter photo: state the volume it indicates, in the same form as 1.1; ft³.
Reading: 42.31; ft³
